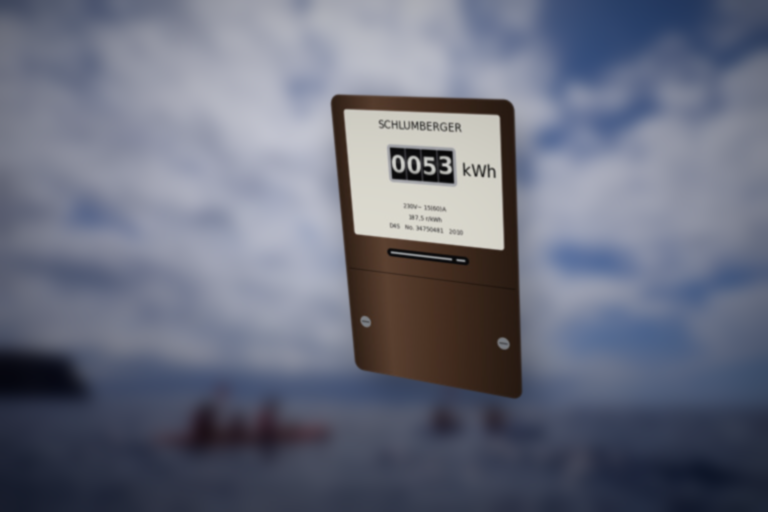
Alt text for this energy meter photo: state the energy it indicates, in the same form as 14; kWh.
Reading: 53; kWh
